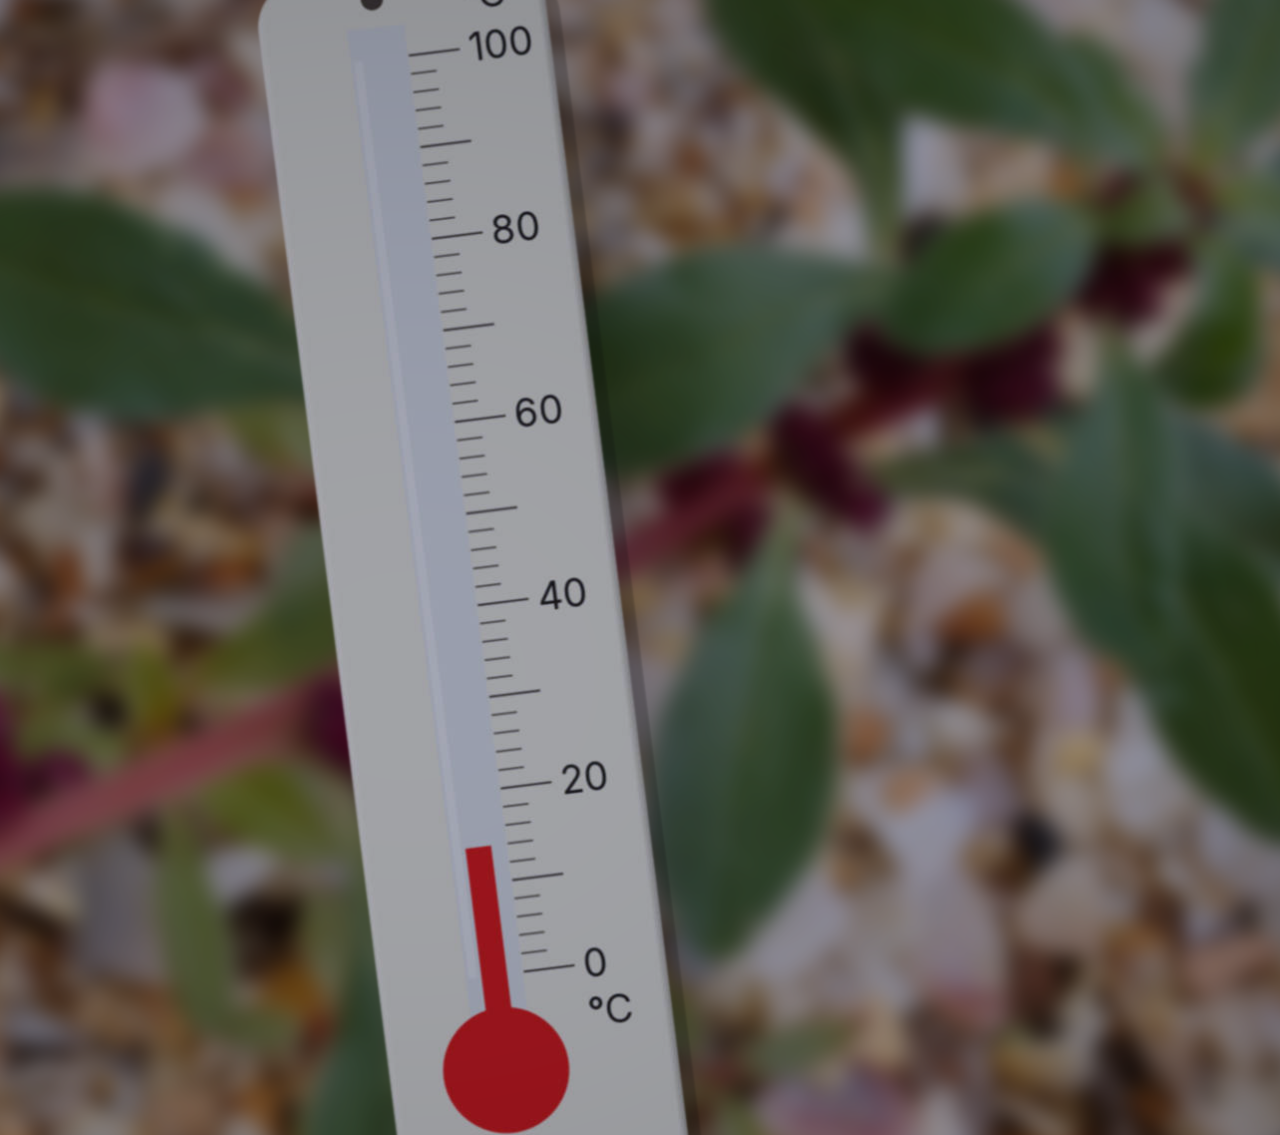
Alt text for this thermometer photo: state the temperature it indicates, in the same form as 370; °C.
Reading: 14; °C
